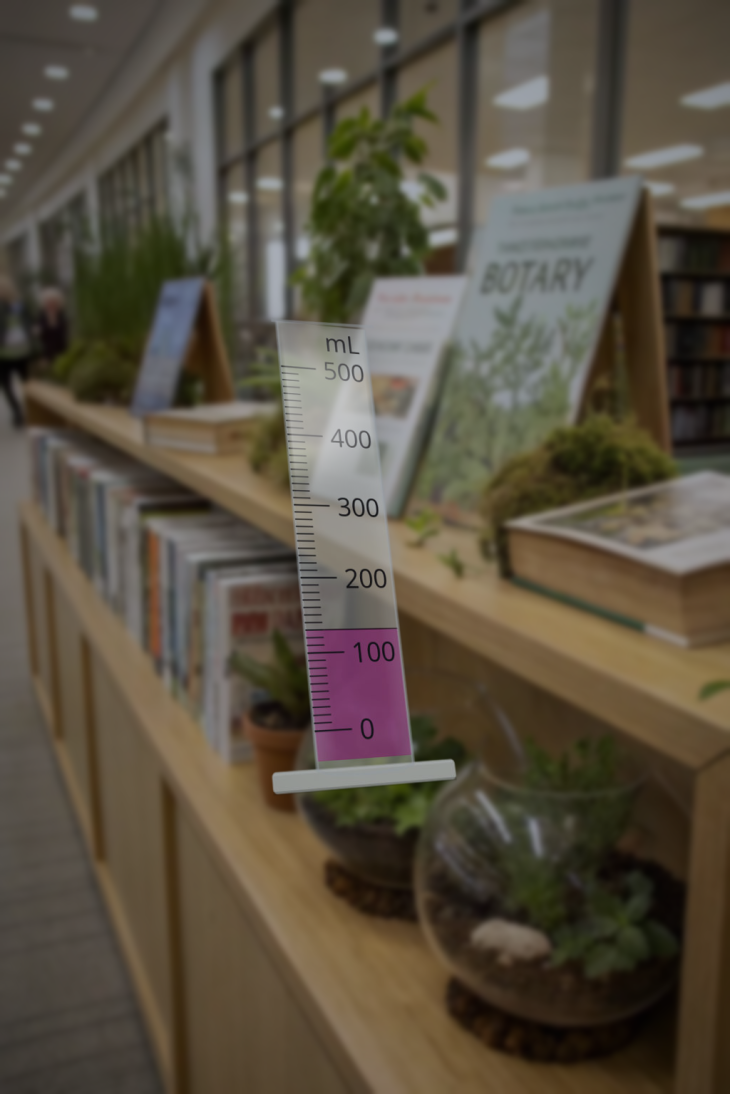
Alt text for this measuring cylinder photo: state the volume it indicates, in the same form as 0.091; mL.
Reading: 130; mL
